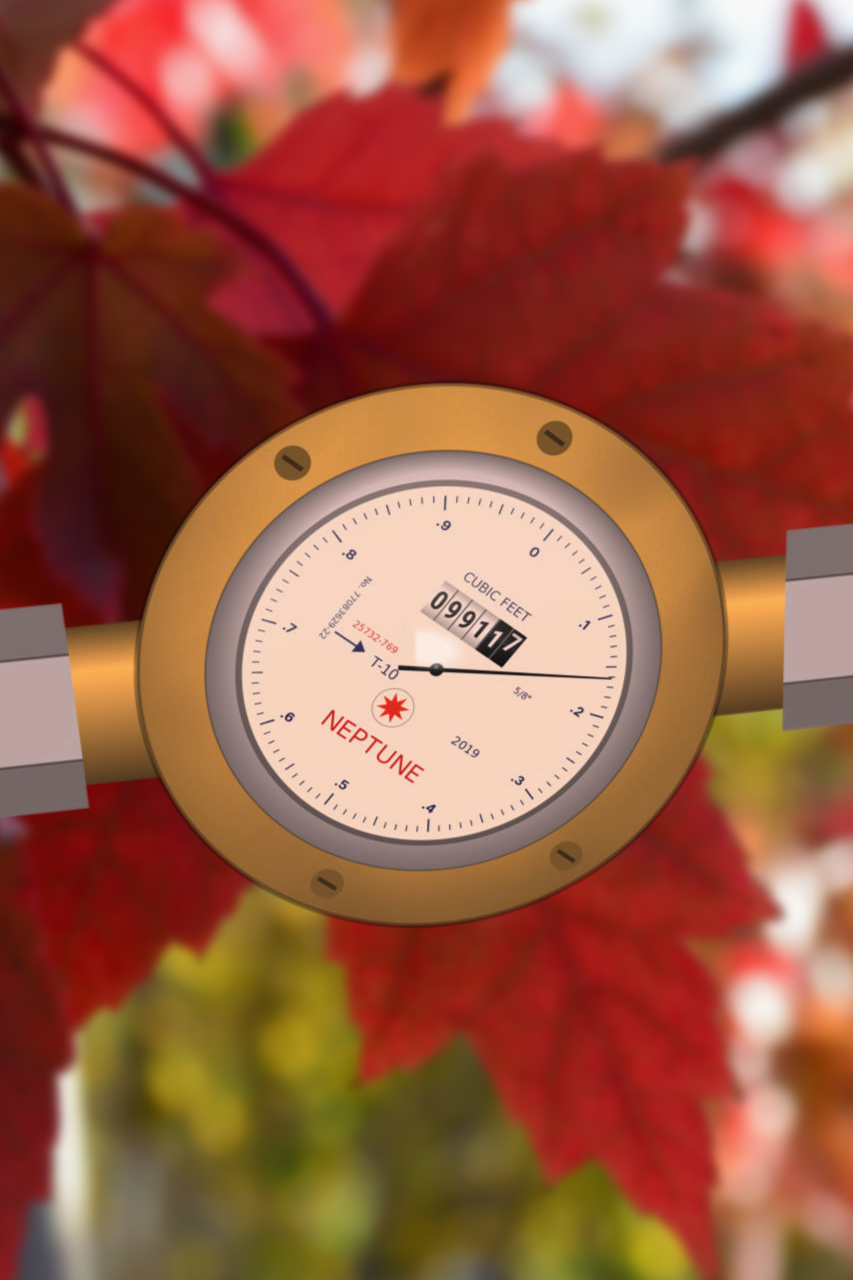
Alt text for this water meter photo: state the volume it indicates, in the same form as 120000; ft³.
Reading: 99117.16; ft³
